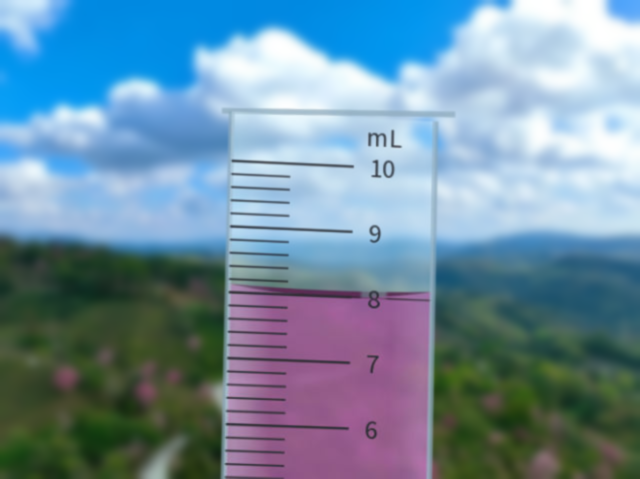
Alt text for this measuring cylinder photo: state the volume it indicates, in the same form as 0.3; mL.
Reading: 8; mL
